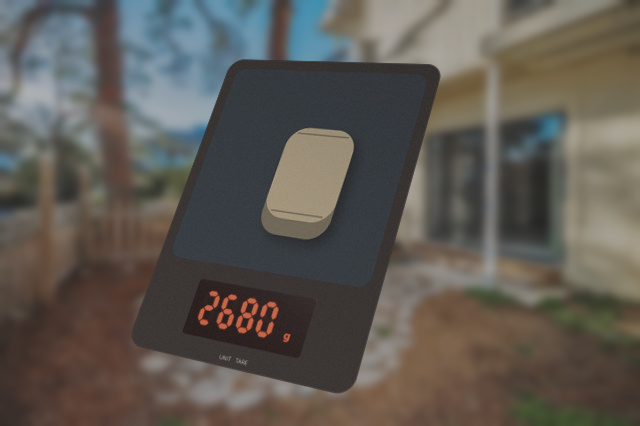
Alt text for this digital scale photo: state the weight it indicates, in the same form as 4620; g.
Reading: 2680; g
